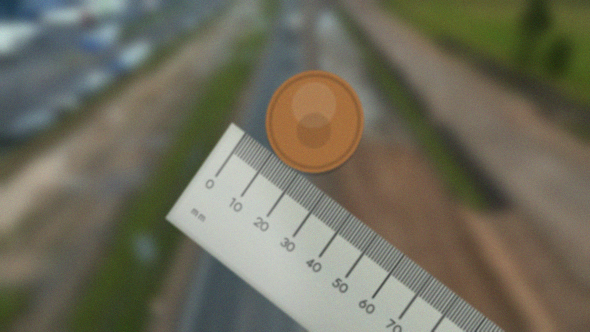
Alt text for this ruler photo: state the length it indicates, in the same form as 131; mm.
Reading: 30; mm
